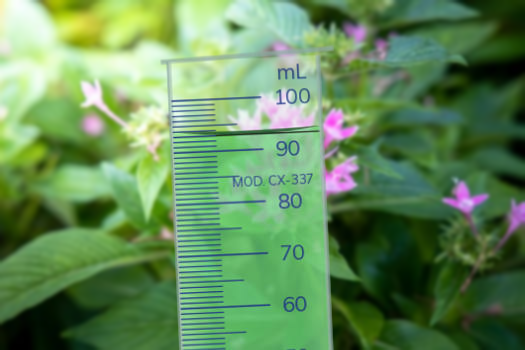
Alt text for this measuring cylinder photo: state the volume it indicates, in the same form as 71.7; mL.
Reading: 93; mL
